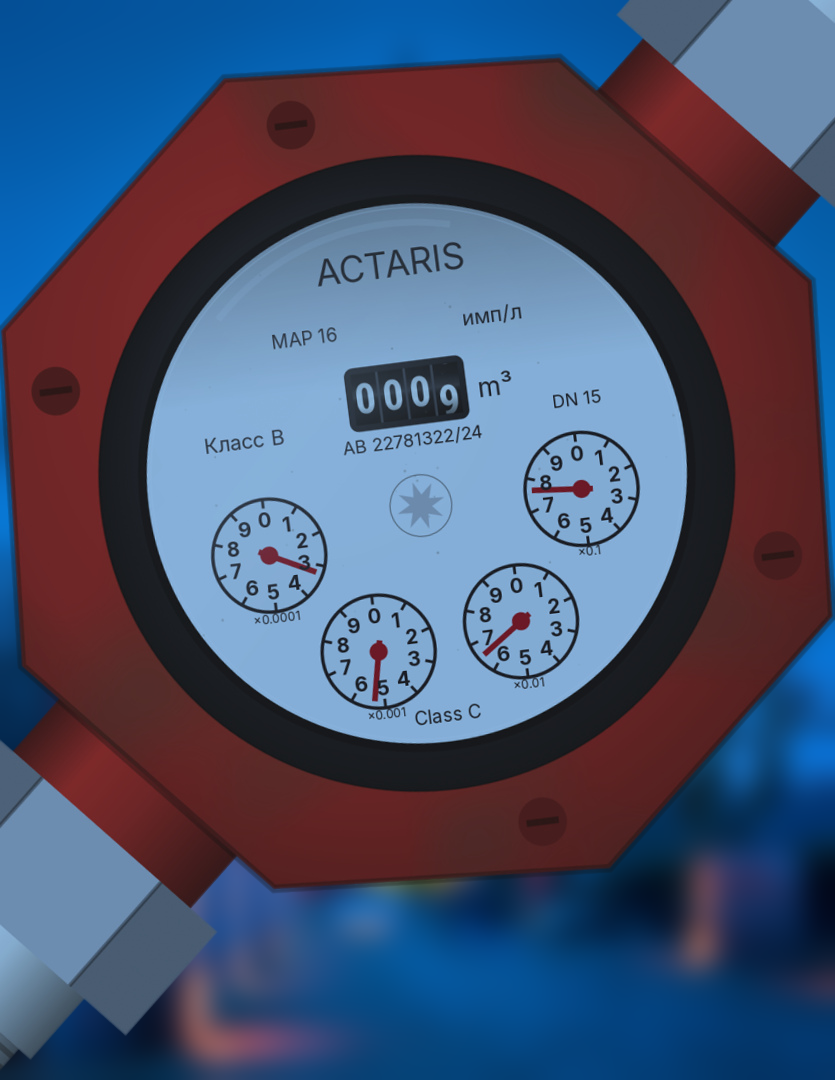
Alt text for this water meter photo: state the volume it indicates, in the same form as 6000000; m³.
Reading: 8.7653; m³
